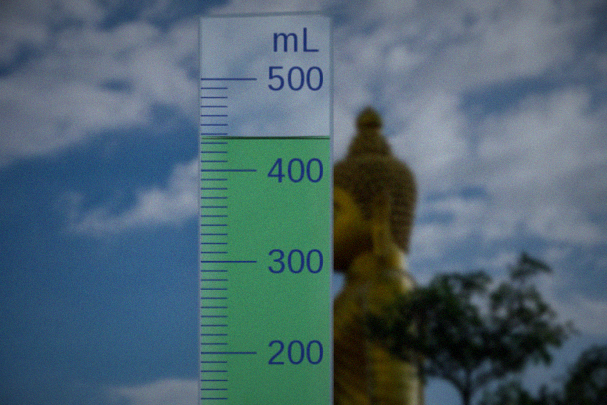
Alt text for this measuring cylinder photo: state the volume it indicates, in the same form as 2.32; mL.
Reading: 435; mL
